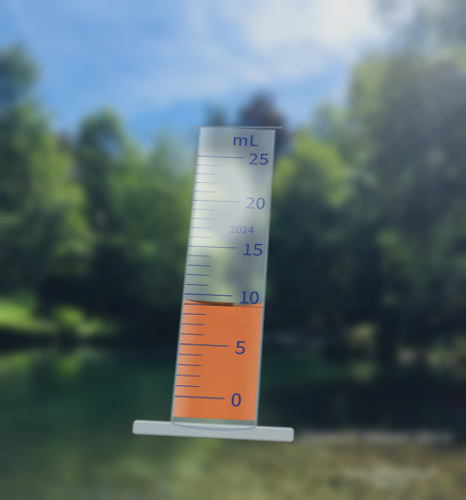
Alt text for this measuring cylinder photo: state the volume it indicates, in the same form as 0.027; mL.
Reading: 9; mL
